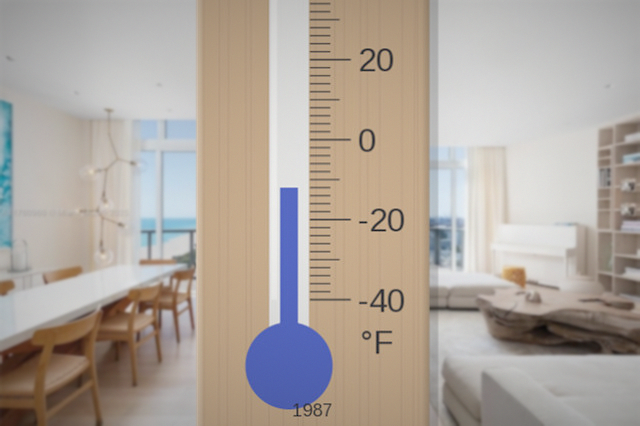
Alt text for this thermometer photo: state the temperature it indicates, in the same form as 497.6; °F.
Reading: -12; °F
